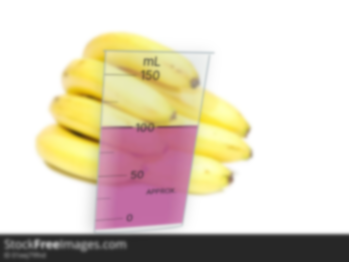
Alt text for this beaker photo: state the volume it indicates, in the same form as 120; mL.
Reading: 100; mL
